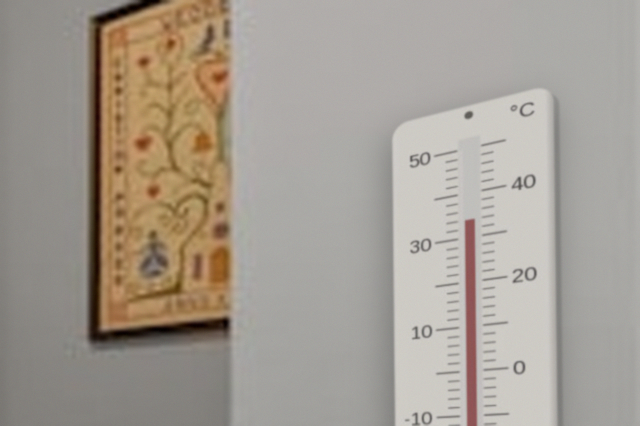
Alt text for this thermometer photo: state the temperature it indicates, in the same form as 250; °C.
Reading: 34; °C
